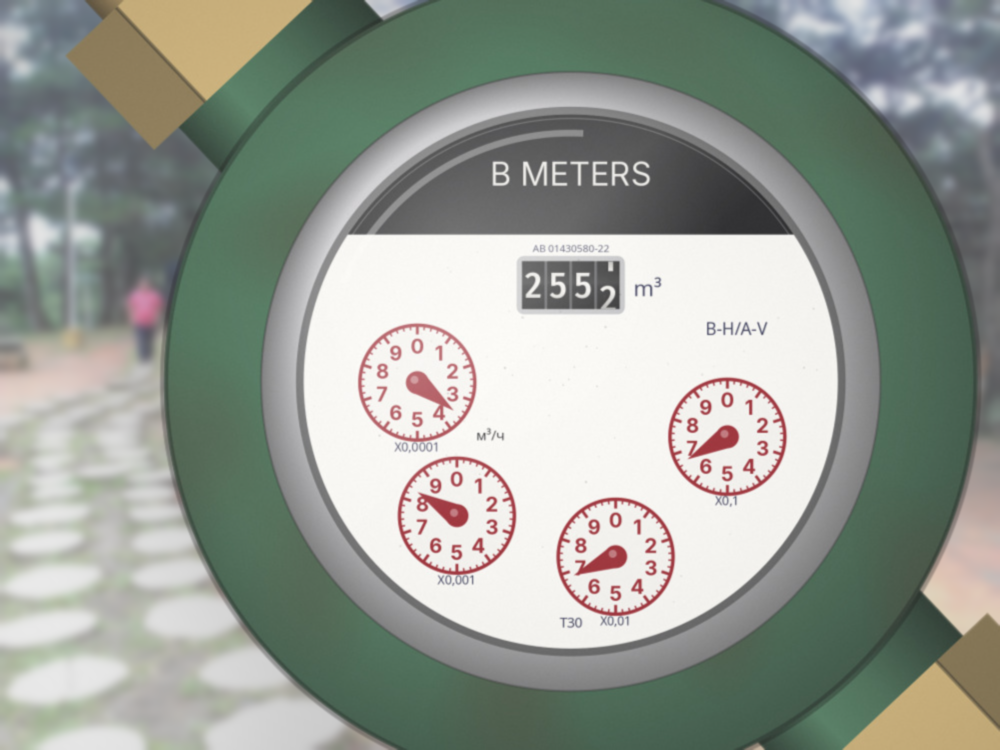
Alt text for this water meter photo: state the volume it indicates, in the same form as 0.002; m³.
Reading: 2551.6683; m³
